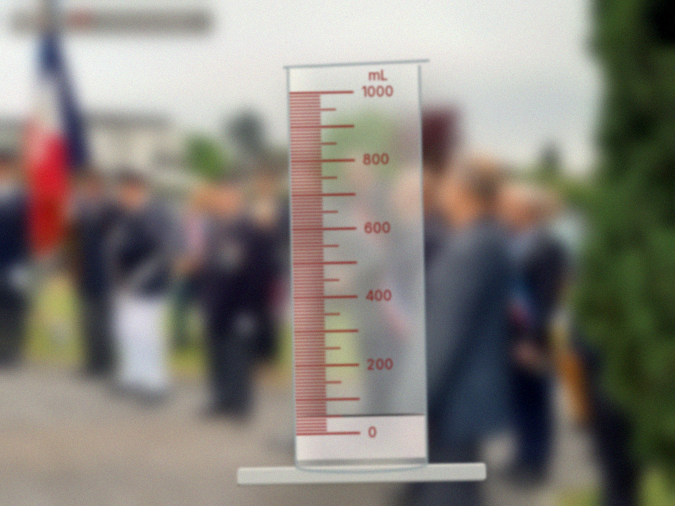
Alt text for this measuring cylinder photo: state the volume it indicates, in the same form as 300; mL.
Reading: 50; mL
